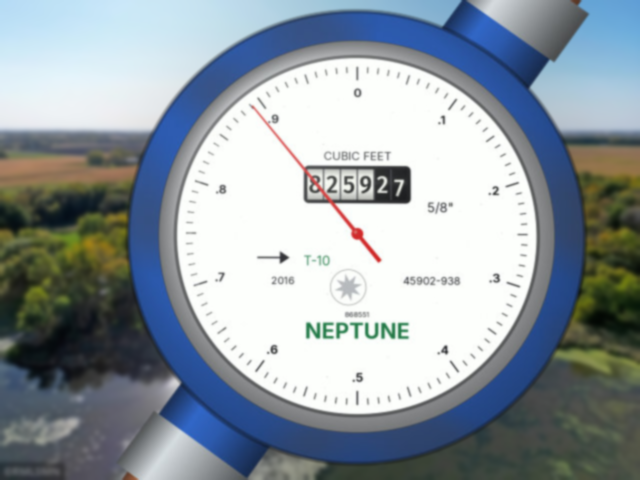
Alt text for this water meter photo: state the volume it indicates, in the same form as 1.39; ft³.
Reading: 825926.89; ft³
